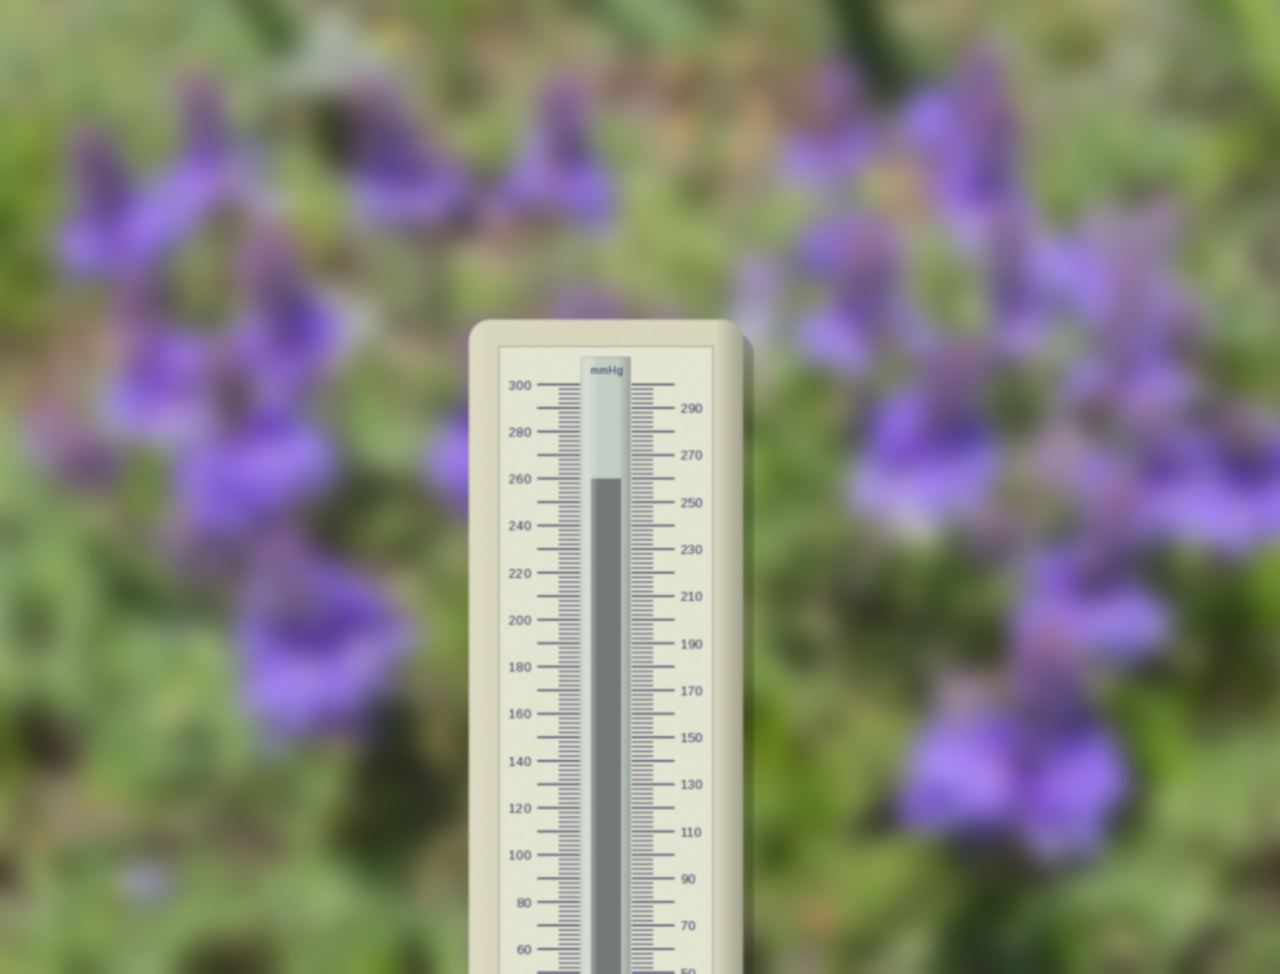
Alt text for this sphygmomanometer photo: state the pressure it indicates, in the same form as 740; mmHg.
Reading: 260; mmHg
